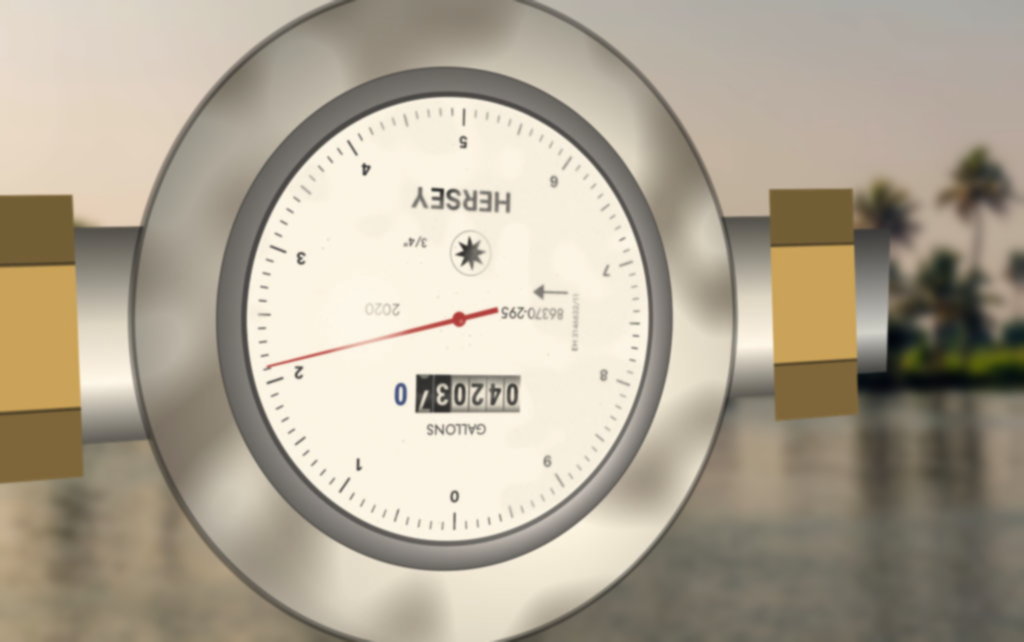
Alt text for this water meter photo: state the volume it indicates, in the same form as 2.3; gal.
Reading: 420372.1; gal
